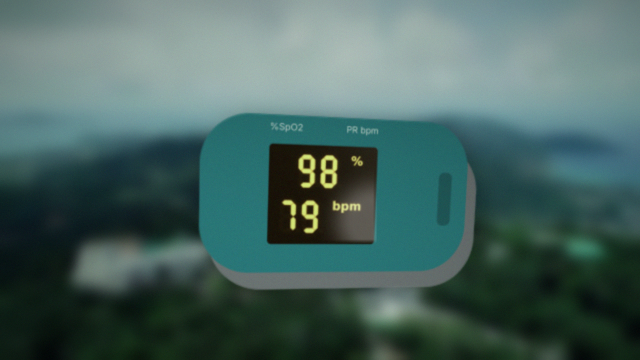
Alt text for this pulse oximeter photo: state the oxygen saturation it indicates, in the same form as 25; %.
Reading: 98; %
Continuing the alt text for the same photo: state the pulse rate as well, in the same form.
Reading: 79; bpm
